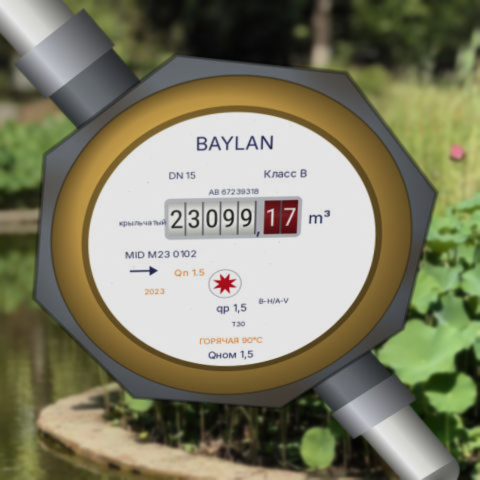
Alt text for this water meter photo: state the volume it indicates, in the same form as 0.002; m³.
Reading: 23099.17; m³
